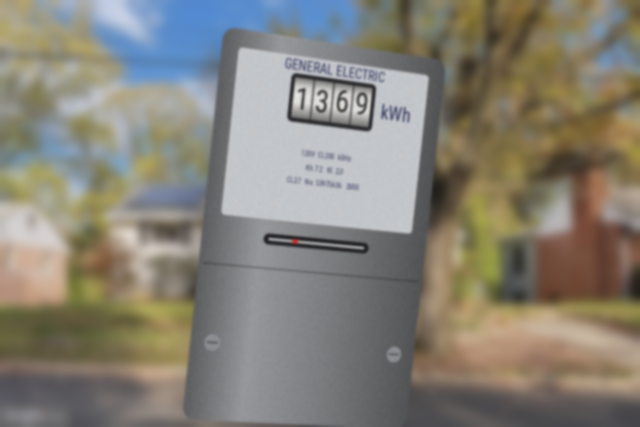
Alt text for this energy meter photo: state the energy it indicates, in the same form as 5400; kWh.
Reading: 1369; kWh
